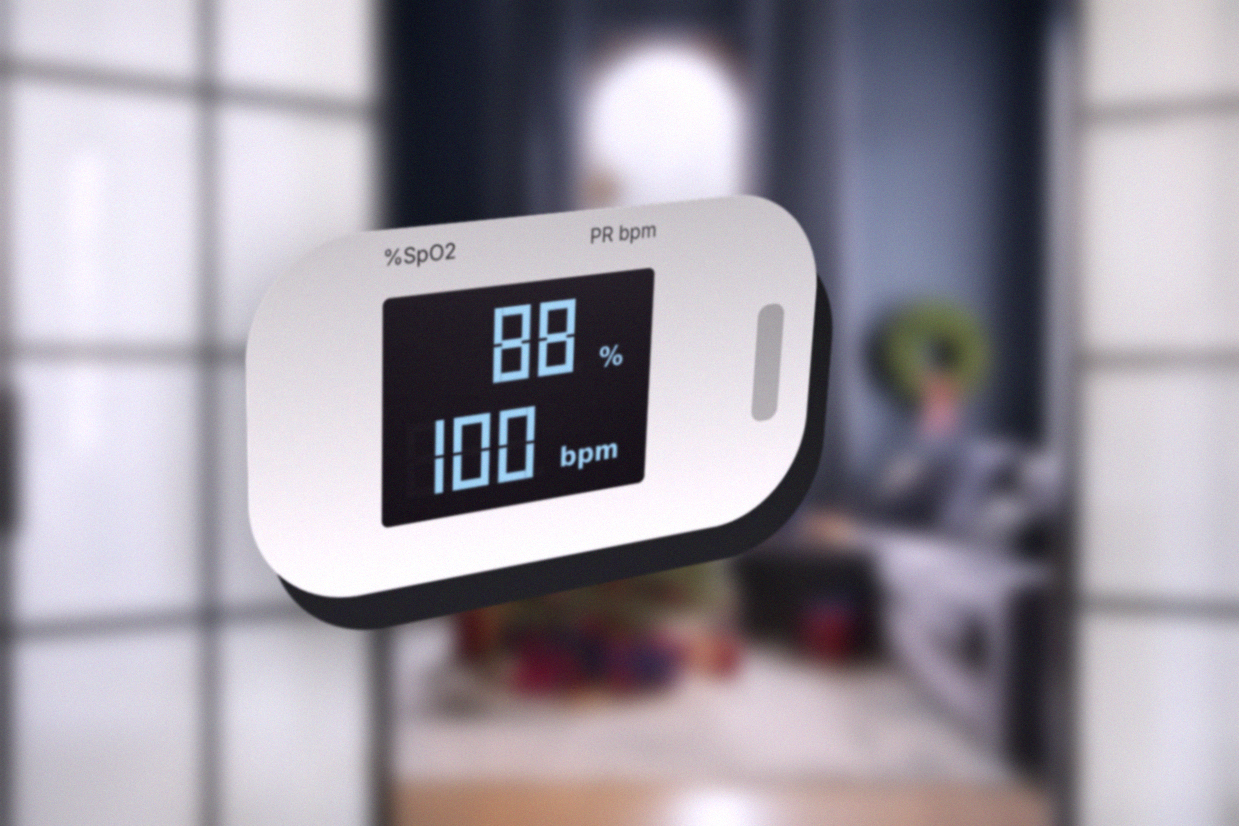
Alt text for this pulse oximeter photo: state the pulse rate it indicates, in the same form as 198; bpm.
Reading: 100; bpm
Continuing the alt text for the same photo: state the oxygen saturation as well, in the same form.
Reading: 88; %
